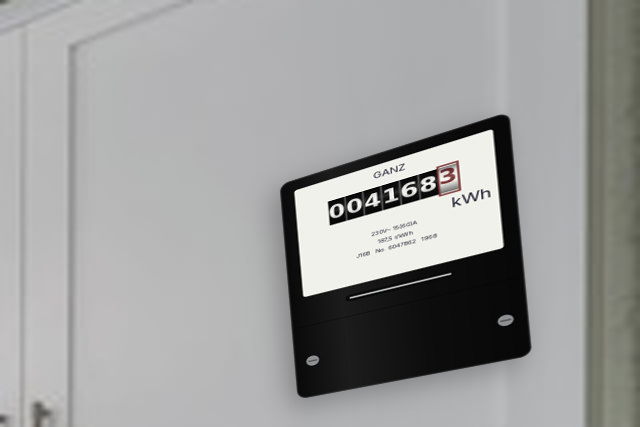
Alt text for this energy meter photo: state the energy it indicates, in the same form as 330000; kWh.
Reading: 4168.3; kWh
